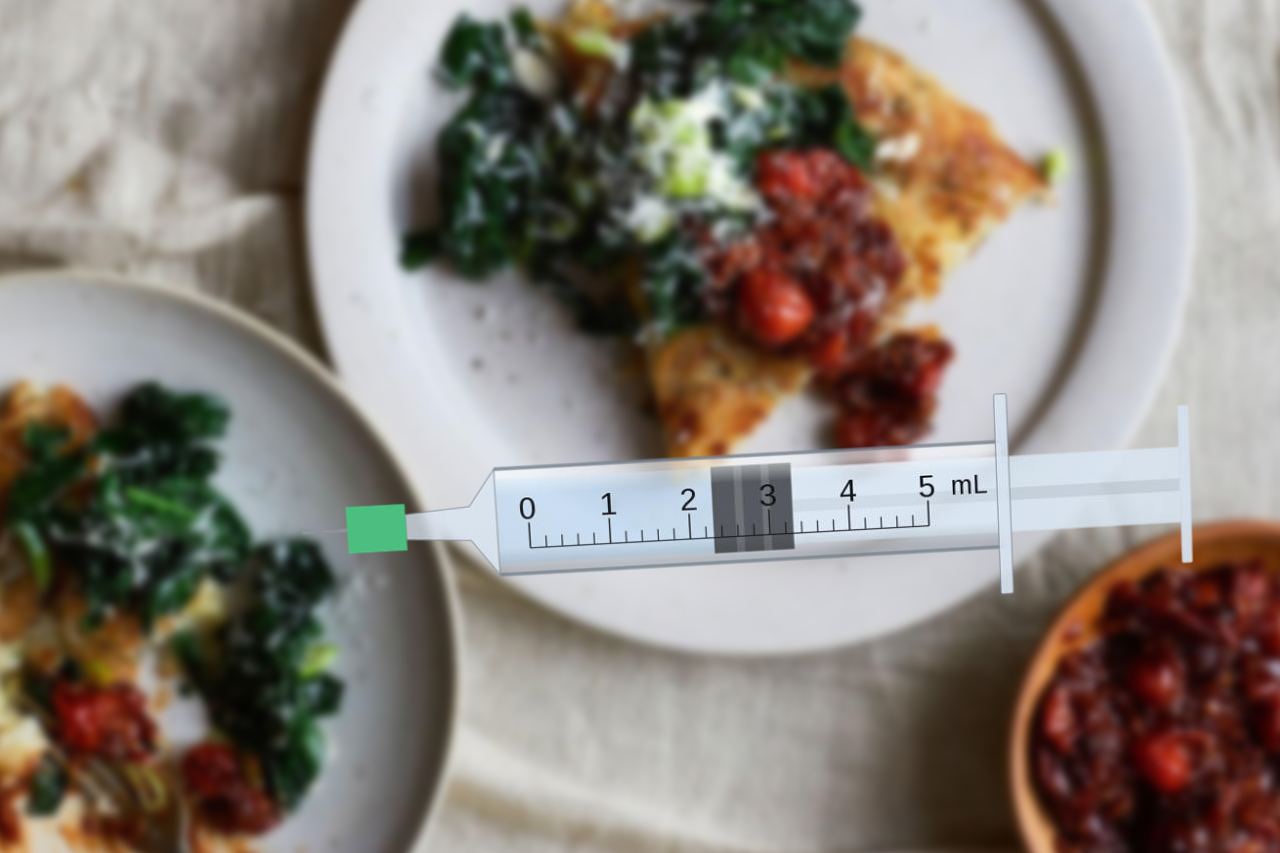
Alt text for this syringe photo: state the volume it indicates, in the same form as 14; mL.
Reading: 2.3; mL
